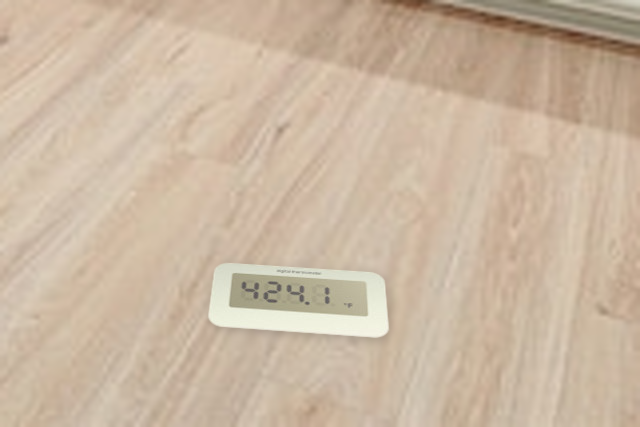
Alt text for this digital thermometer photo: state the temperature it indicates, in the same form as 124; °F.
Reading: 424.1; °F
